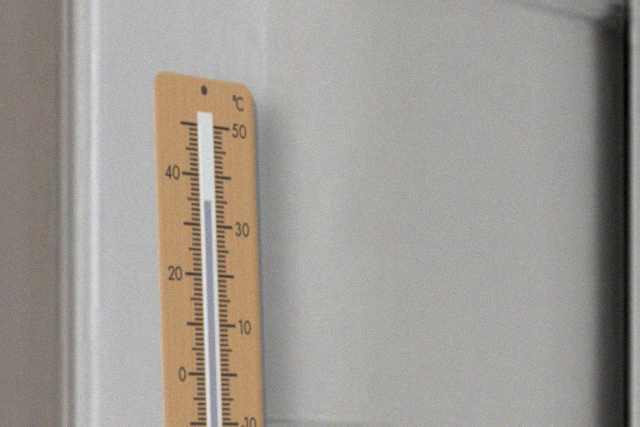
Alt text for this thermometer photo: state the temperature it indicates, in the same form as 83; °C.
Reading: 35; °C
